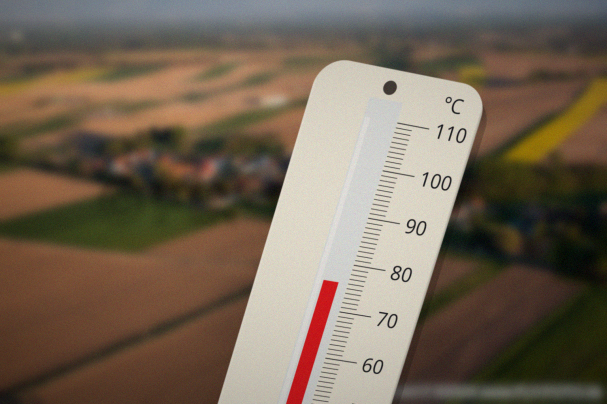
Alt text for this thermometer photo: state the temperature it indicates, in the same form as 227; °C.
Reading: 76; °C
